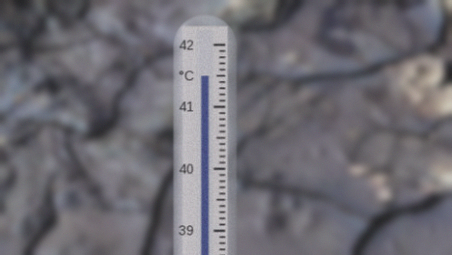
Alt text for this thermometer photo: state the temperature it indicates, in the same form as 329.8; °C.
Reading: 41.5; °C
